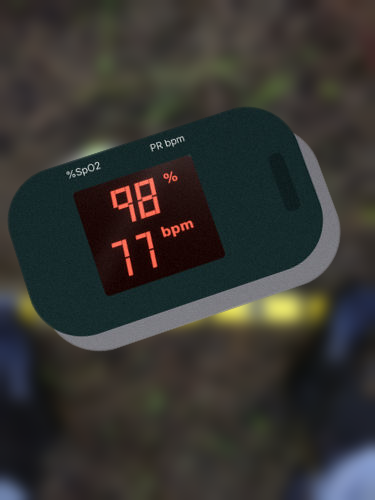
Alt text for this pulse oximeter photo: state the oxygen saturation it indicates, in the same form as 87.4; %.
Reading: 98; %
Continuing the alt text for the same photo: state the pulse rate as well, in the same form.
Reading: 77; bpm
